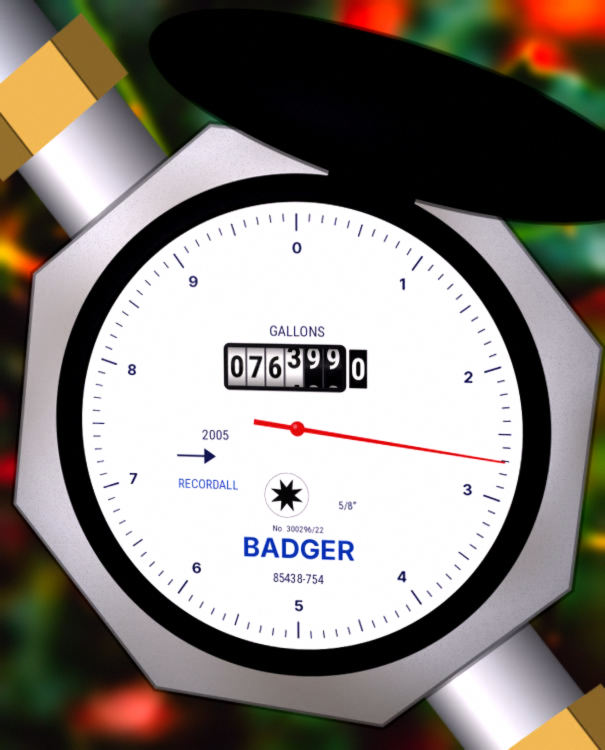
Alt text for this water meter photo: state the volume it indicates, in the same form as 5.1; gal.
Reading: 763992.7; gal
